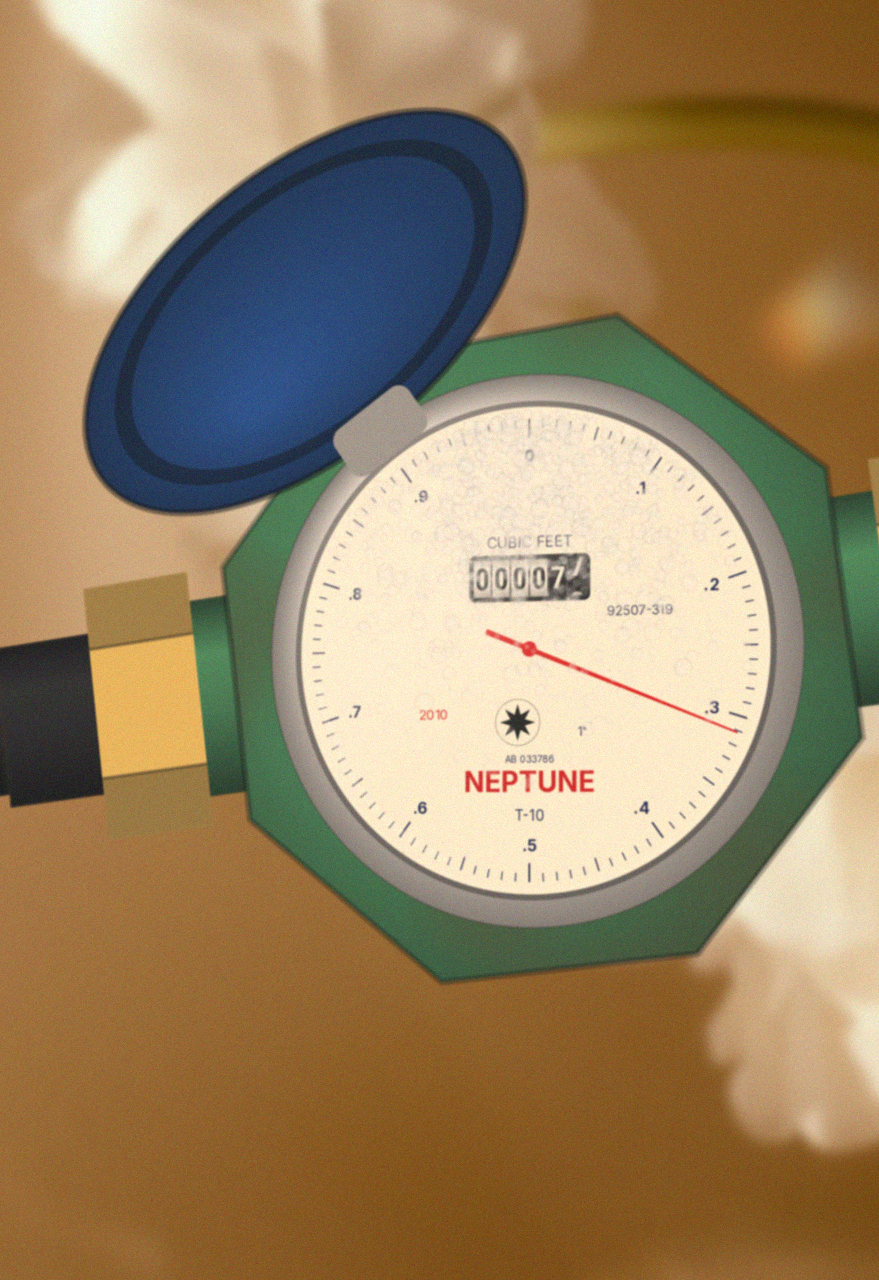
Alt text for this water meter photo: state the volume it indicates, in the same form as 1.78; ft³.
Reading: 77.31; ft³
